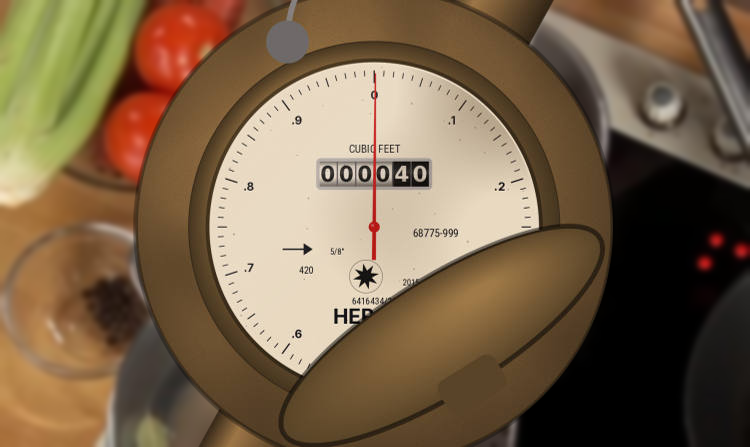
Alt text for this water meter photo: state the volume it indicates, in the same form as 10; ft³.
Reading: 40.00; ft³
